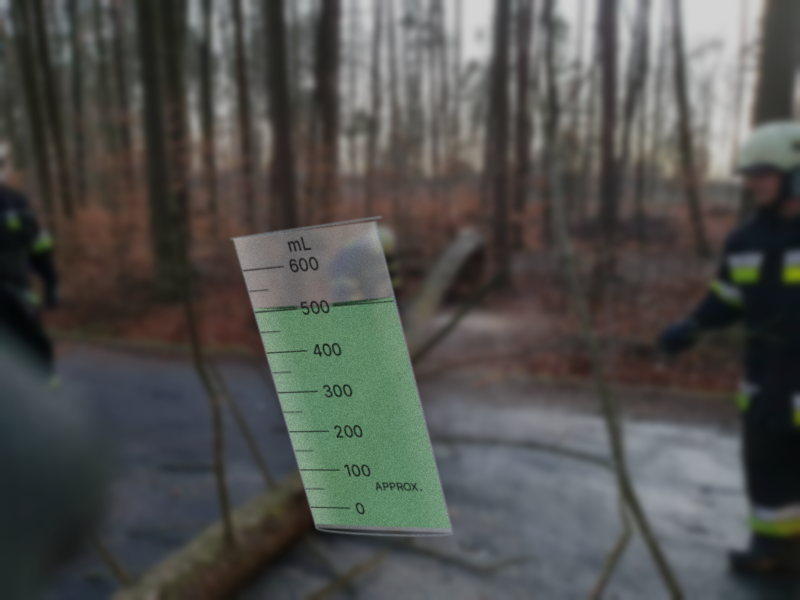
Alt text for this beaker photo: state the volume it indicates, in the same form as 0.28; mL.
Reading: 500; mL
